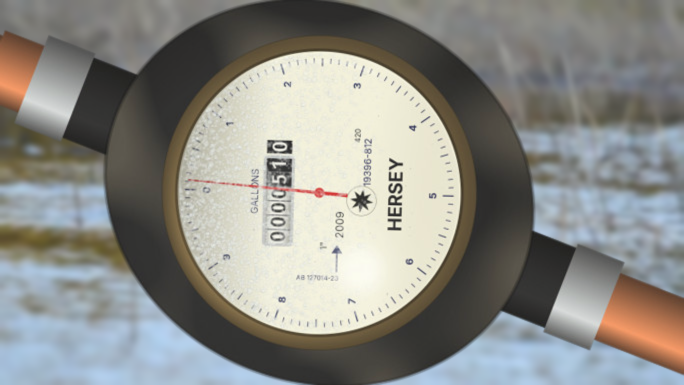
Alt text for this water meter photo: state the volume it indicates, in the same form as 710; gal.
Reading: 510.1; gal
